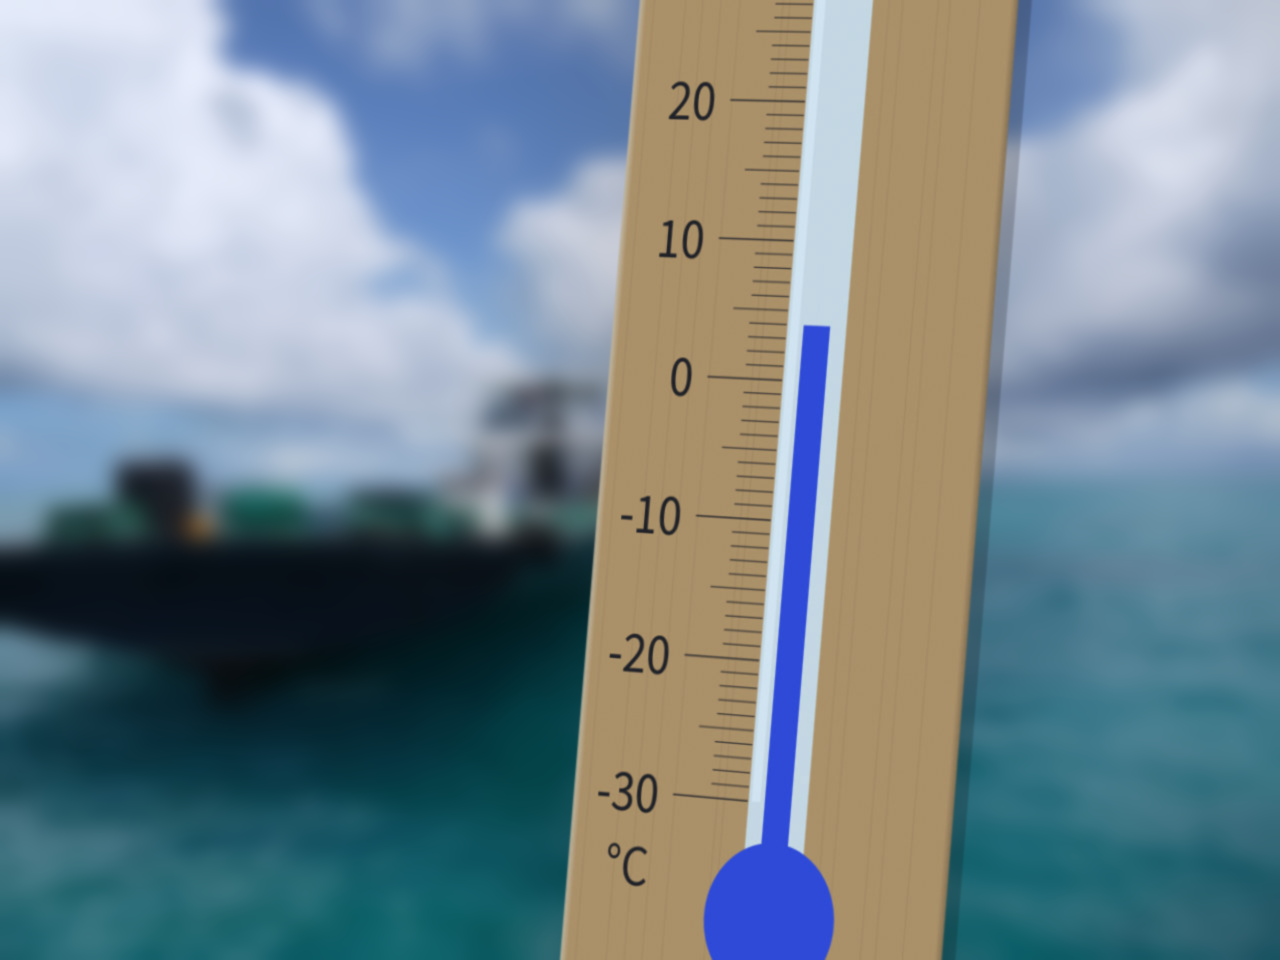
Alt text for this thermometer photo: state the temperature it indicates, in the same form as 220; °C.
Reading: 4; °C
